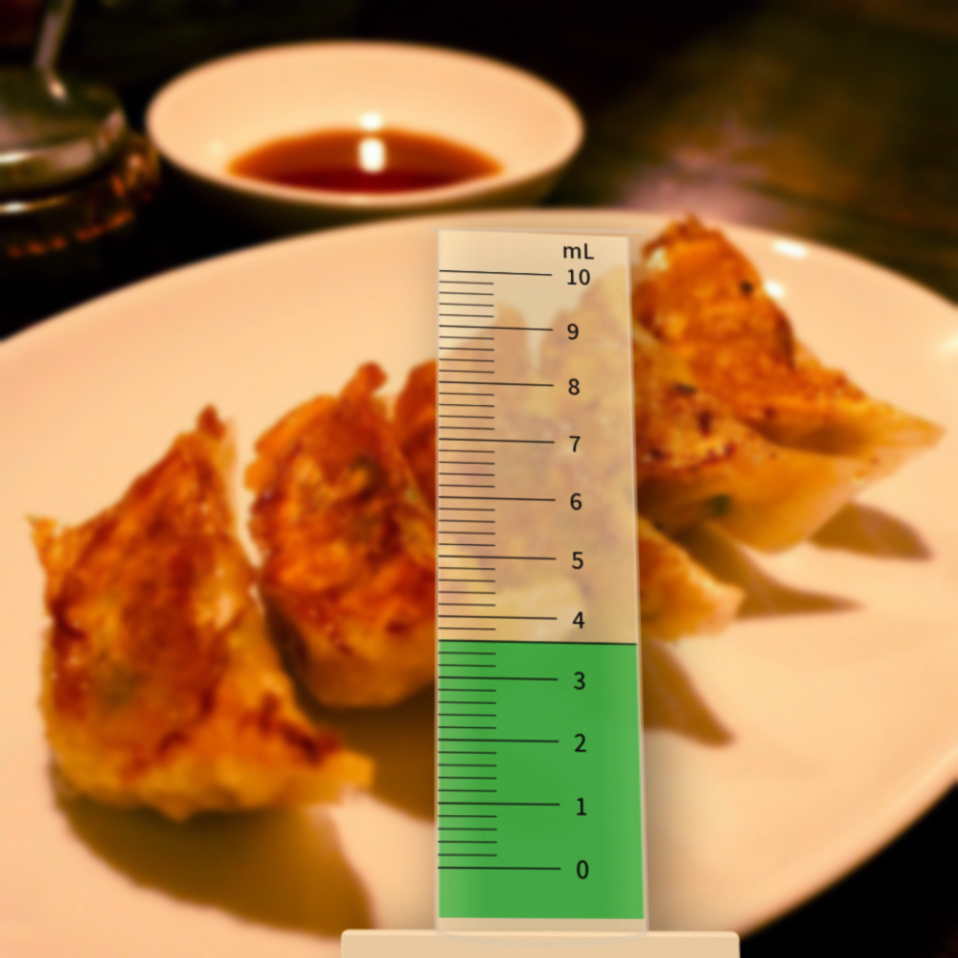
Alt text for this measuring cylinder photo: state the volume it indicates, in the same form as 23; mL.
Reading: 3.6; mL
